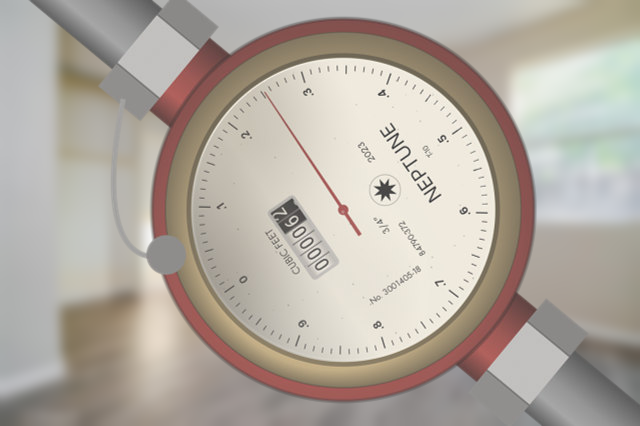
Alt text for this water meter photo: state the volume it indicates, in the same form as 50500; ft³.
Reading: 62.25; ft³
